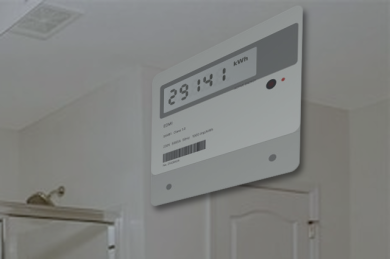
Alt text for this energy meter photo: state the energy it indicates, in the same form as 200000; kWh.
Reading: 29141; kWh
